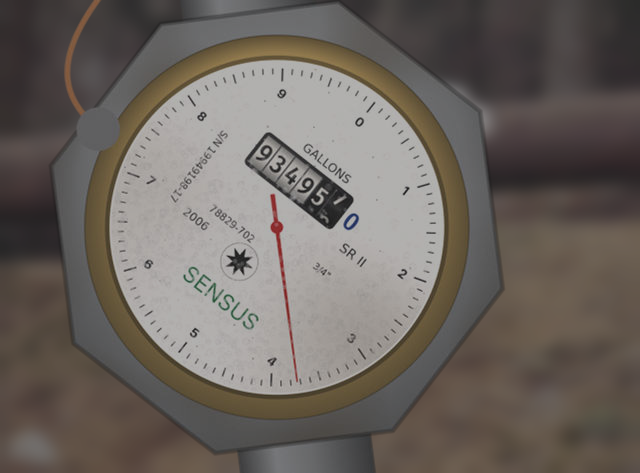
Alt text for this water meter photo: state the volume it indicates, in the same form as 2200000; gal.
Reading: 9349573.7; gal
